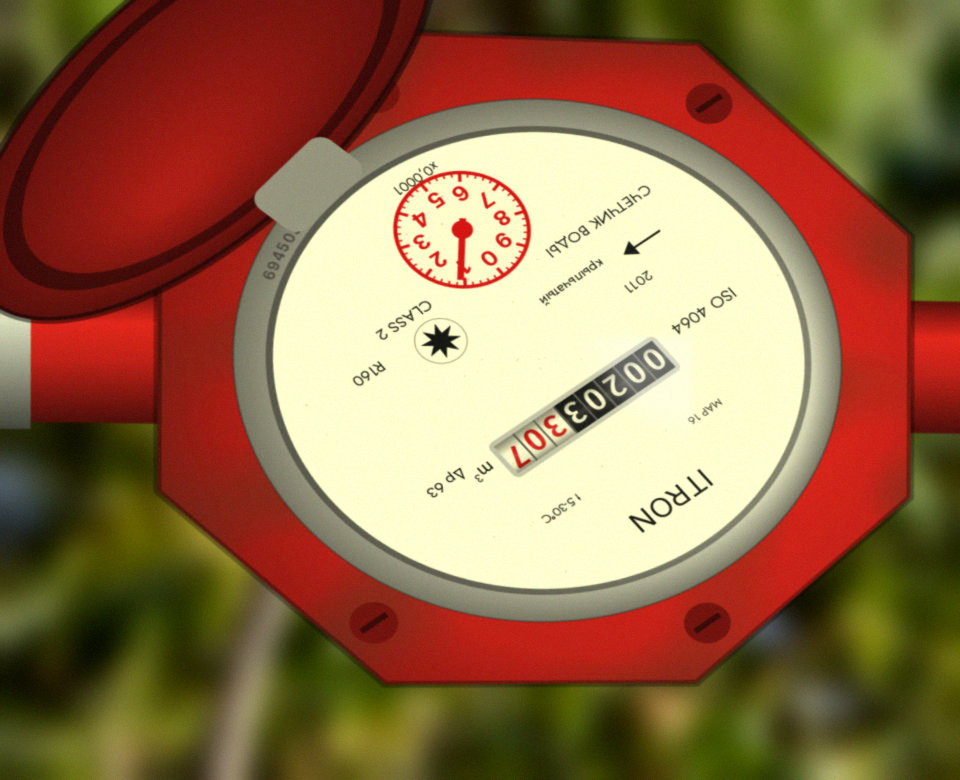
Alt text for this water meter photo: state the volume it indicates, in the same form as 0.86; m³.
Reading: 203.3071; m³
